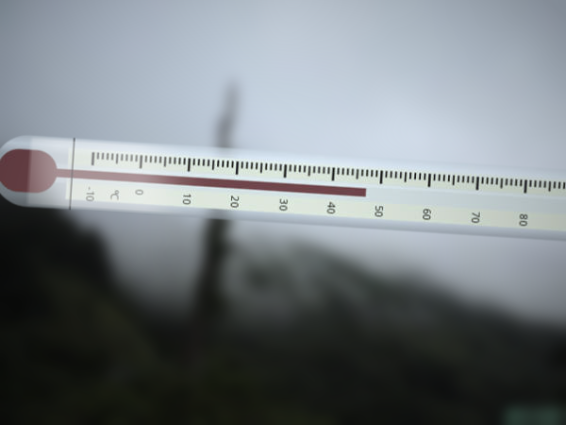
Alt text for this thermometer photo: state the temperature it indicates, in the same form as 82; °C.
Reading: 47; °C
